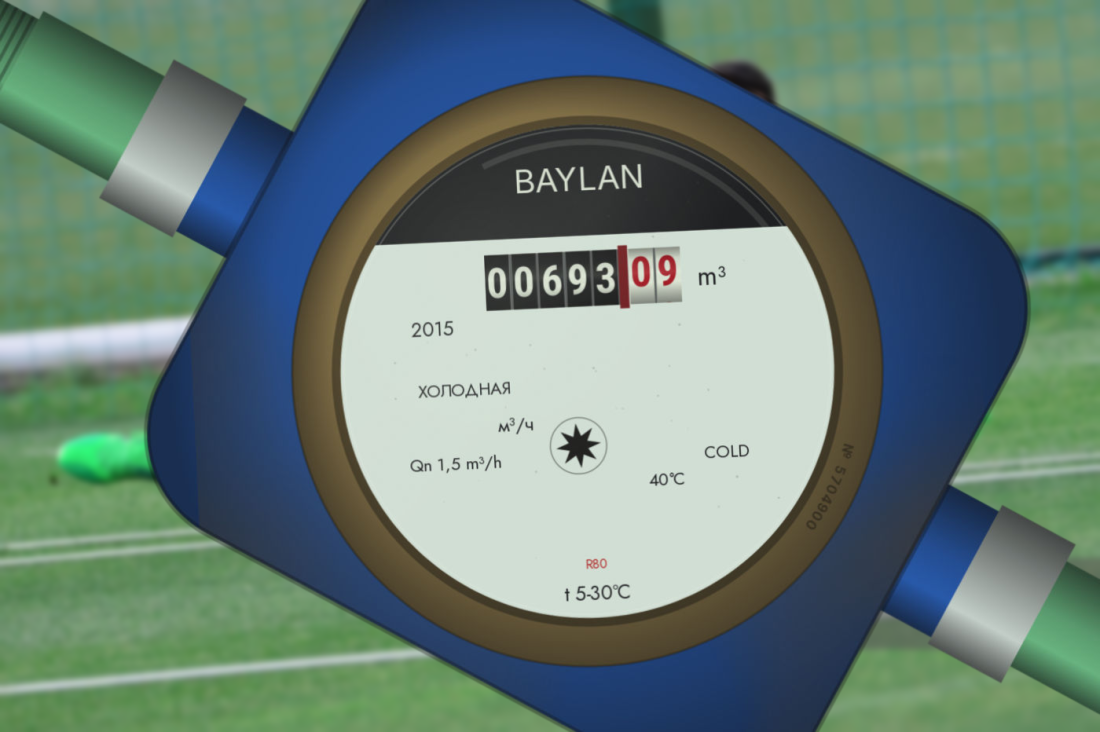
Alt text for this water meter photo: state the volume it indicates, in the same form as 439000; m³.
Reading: 693.09; m³
